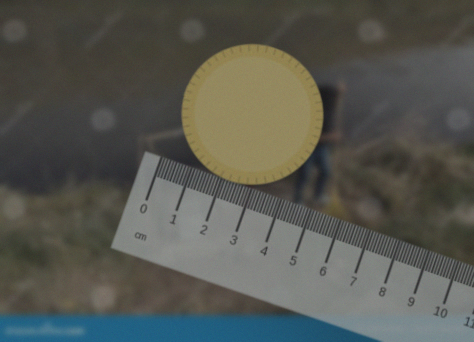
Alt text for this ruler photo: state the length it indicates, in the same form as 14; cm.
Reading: 4.5; cm
